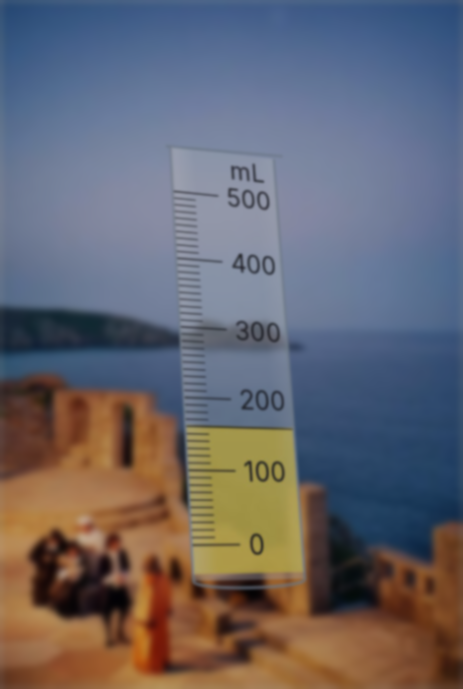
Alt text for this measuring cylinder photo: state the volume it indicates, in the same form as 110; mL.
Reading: 160; mL
